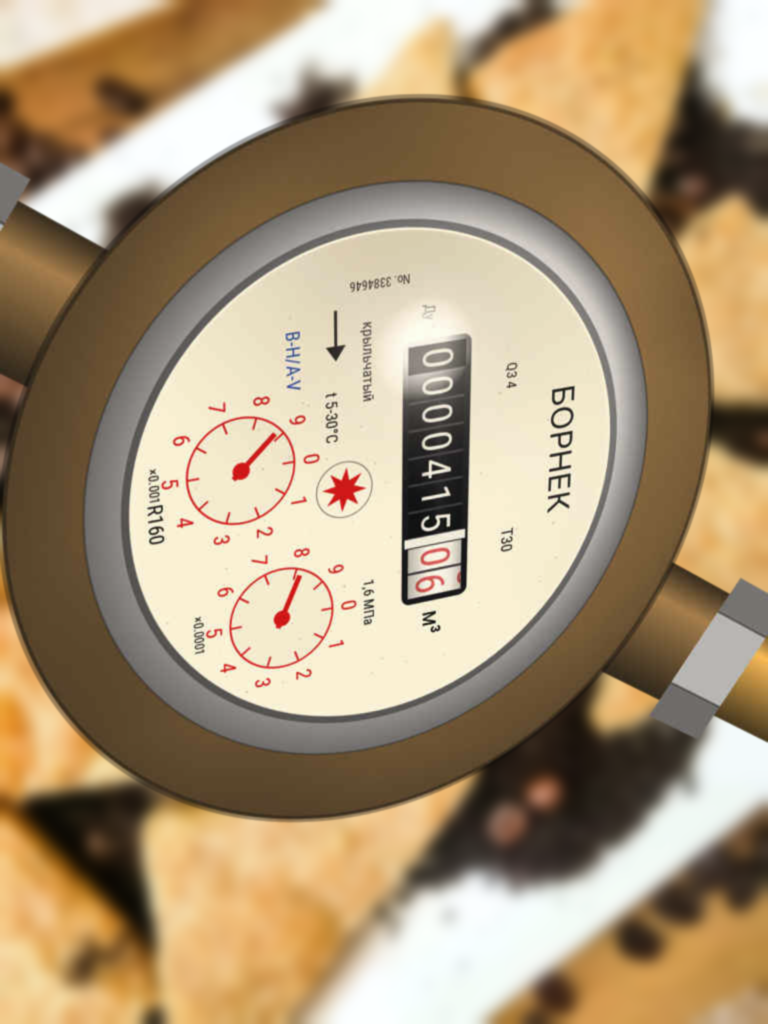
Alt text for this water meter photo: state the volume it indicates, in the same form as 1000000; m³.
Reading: 415.0588; m³
